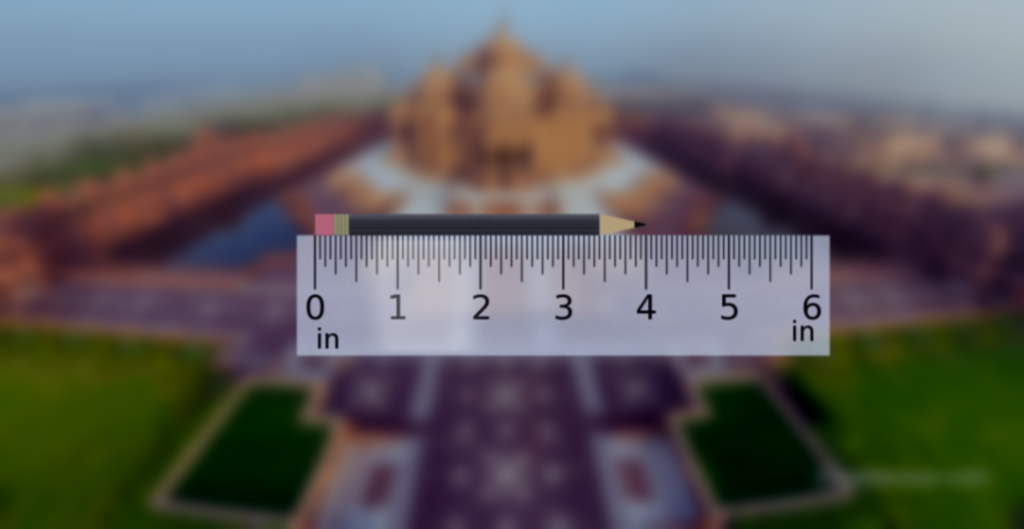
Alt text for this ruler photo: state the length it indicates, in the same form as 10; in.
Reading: 4; in
